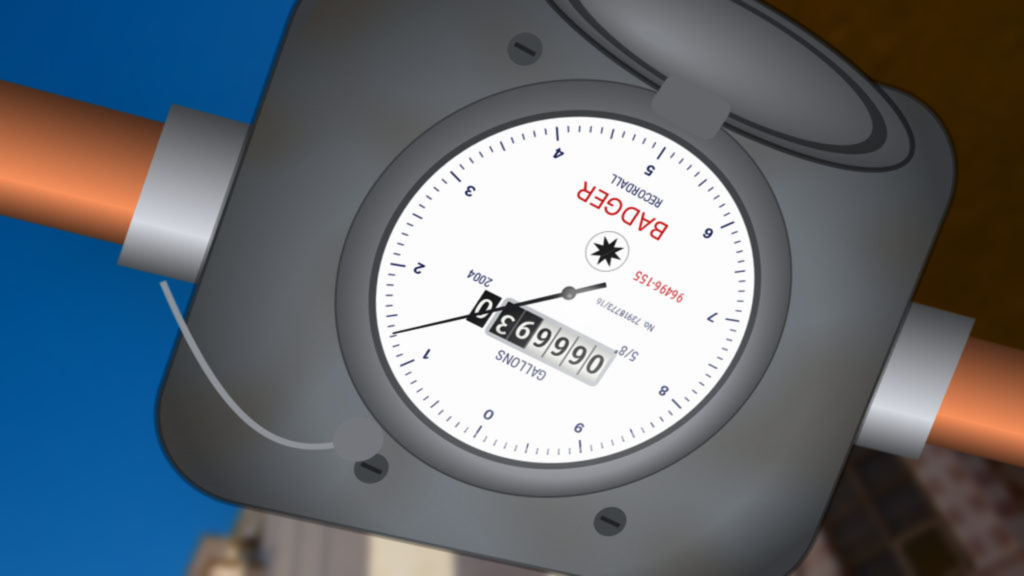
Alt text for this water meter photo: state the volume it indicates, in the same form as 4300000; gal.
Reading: 666931.3; gal
